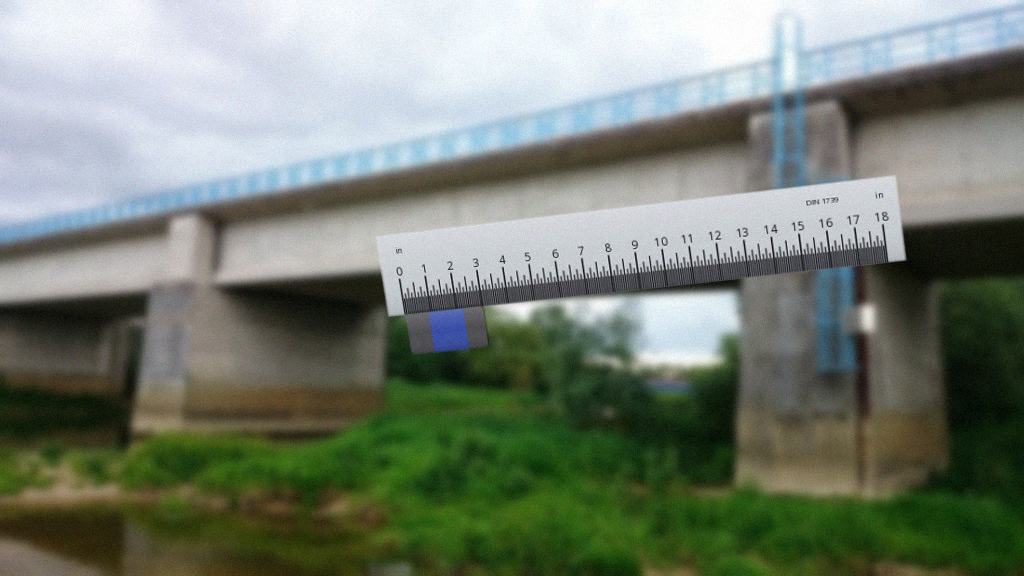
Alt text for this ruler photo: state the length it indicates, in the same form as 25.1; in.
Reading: 3; in
